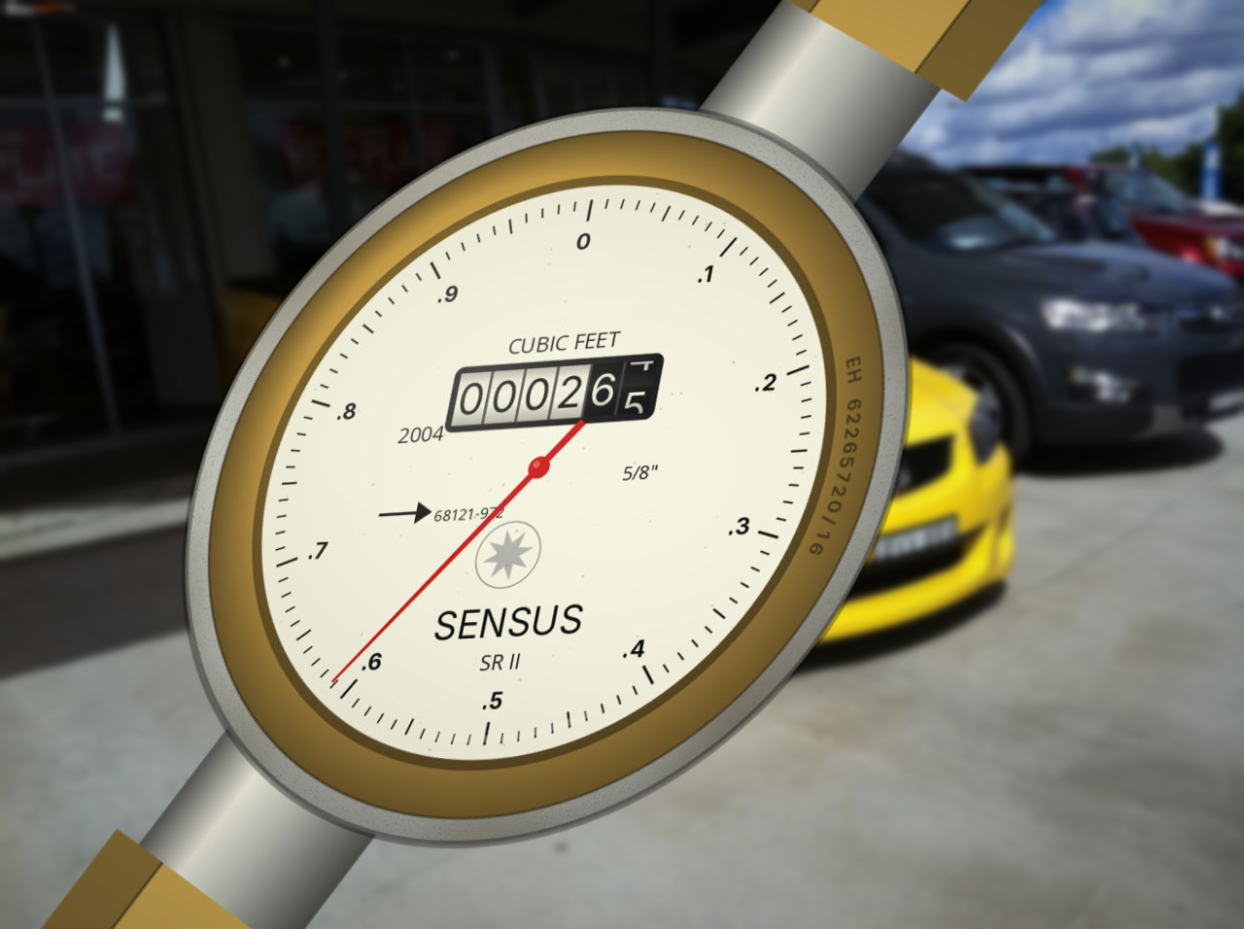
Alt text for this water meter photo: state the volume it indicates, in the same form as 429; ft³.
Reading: 264.61; ft³
